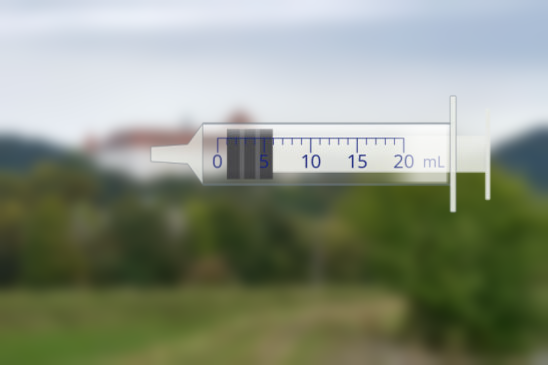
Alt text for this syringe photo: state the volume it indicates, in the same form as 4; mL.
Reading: 1; mL
